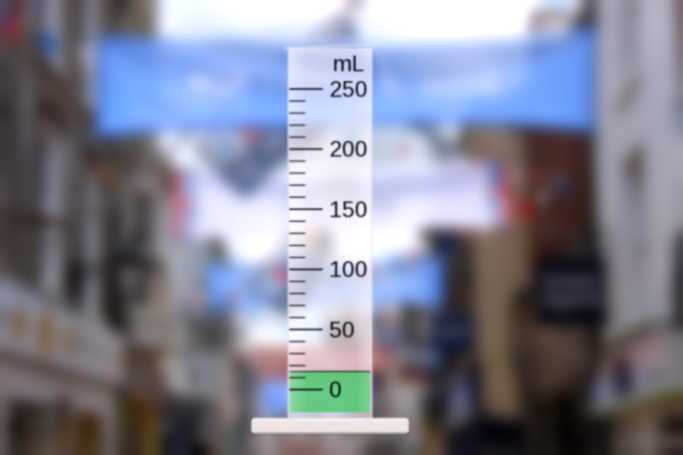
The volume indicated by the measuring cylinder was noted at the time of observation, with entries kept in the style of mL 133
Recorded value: mL 15
